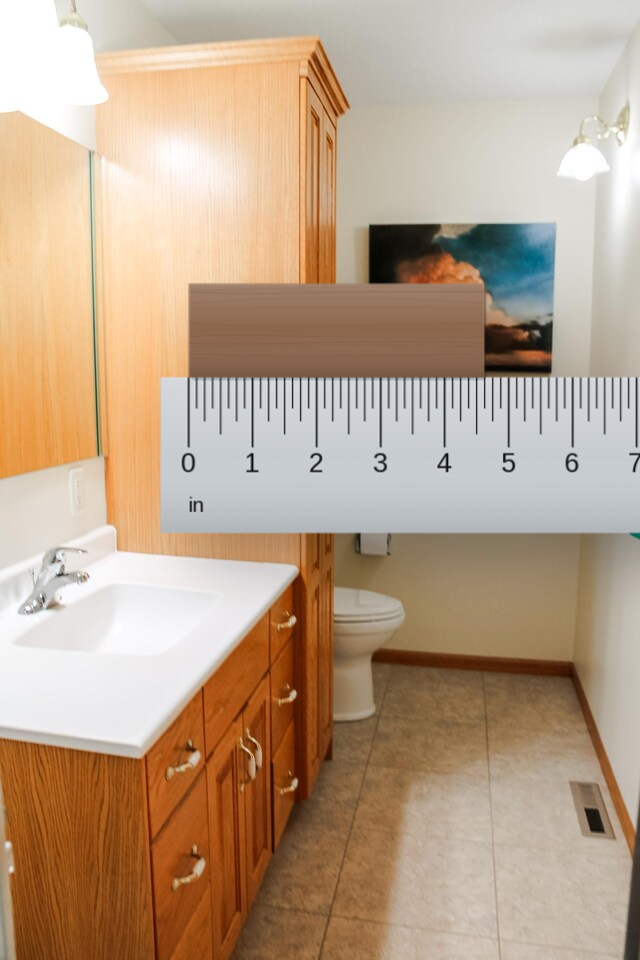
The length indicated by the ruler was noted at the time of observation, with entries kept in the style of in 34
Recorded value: in 4.625
